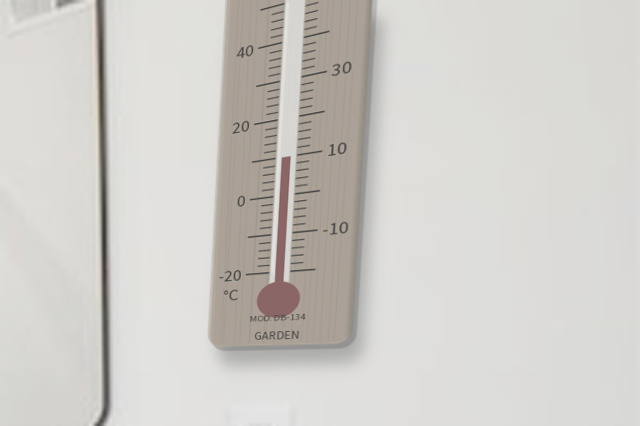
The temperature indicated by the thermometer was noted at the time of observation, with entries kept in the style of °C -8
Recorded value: °C 10
